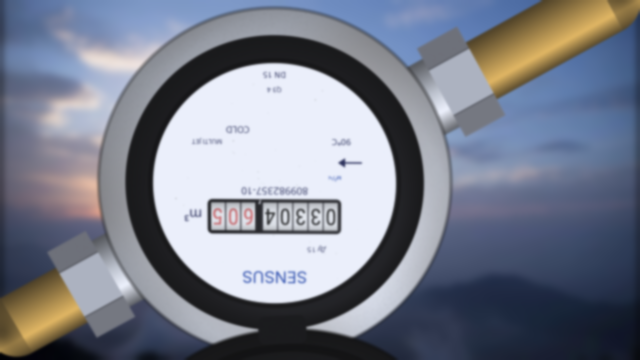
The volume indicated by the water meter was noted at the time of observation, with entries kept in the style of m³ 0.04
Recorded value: m³ 3304.605
